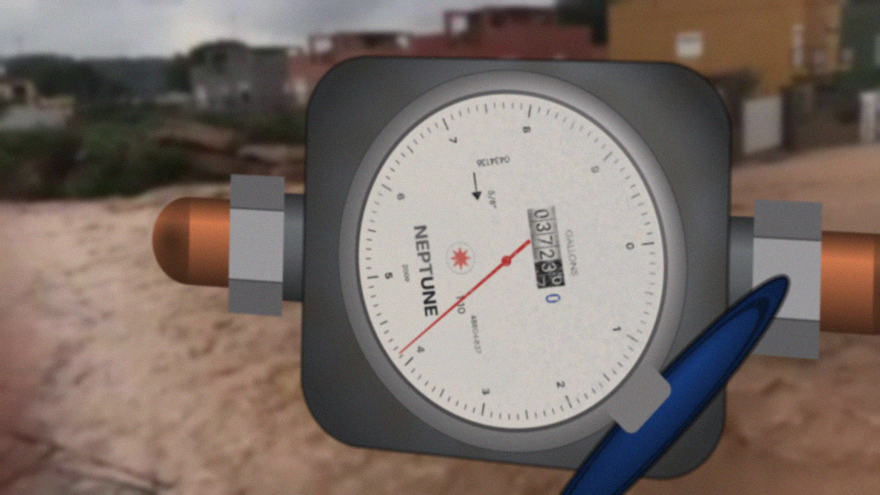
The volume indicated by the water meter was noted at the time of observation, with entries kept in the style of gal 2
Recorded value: gal 372364.1
